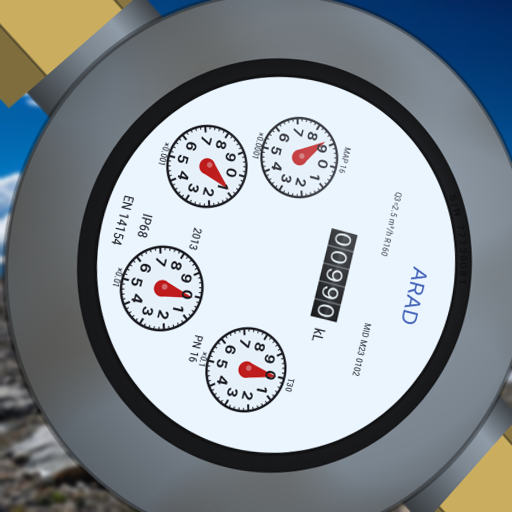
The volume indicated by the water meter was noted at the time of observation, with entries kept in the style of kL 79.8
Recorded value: kL 990.0008
